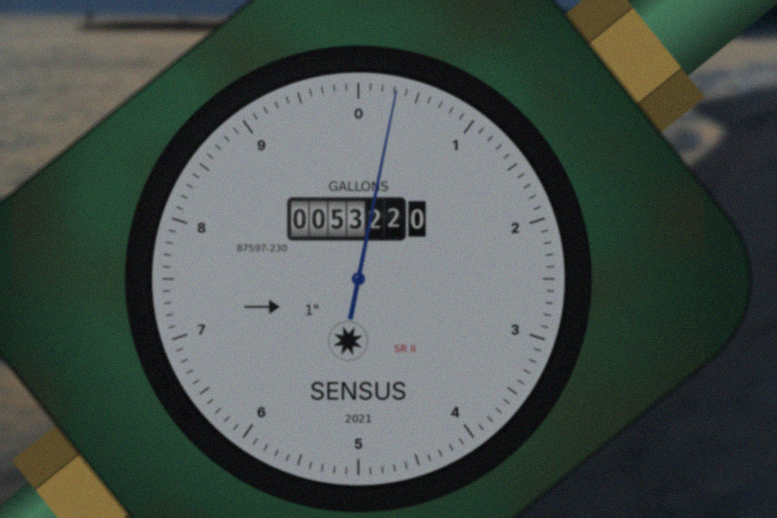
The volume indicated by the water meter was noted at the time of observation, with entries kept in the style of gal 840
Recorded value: gal 53220.3
